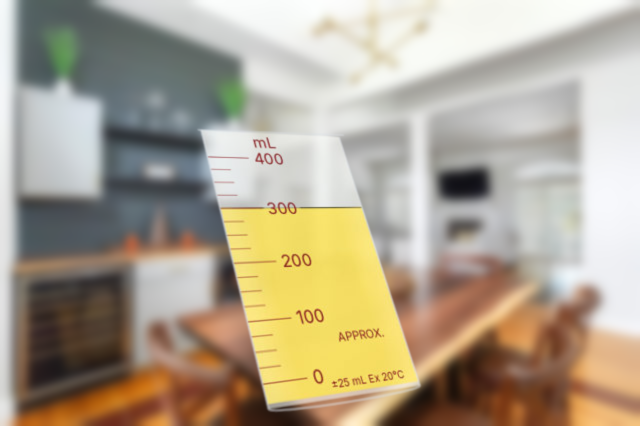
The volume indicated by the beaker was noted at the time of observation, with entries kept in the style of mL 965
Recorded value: mL 300
